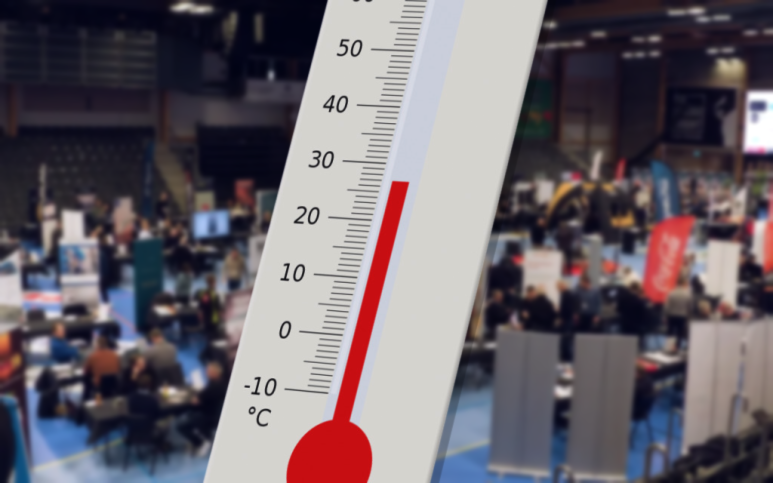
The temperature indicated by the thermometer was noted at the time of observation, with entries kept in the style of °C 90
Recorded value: °C 27
